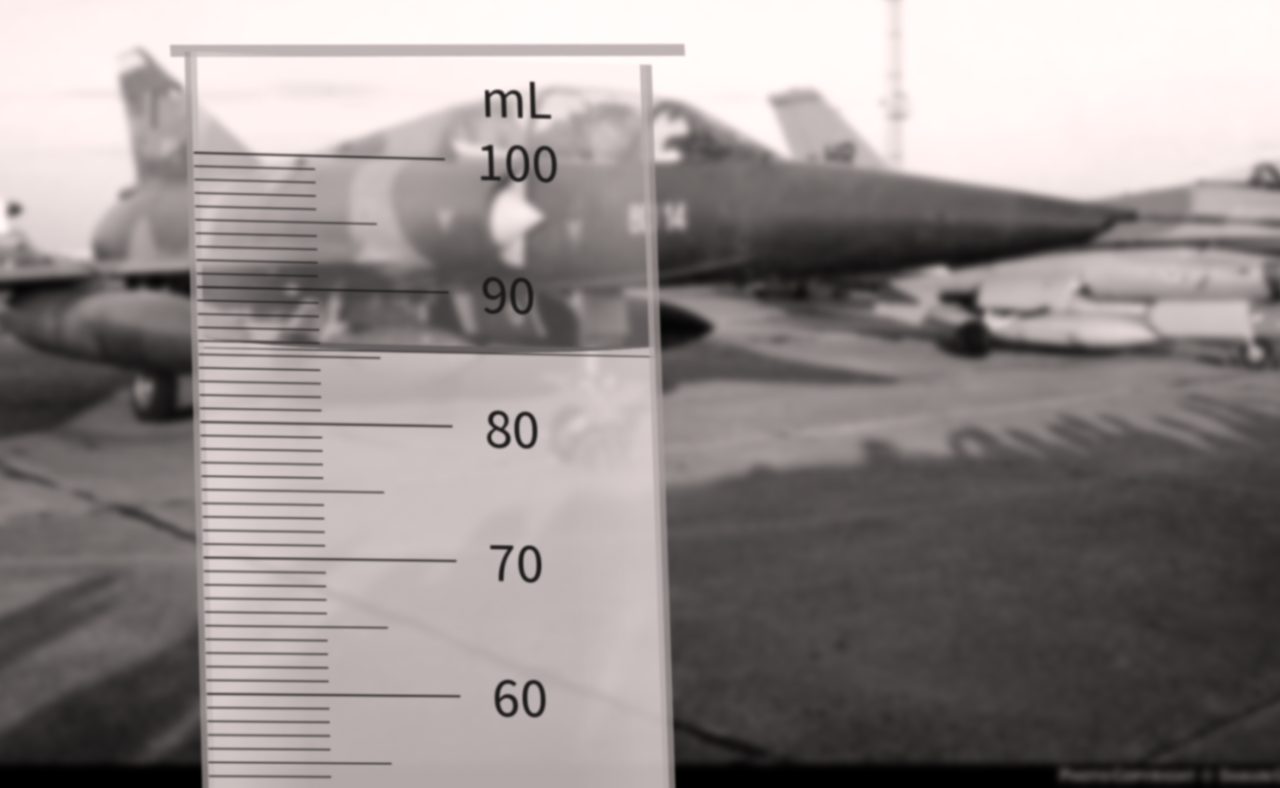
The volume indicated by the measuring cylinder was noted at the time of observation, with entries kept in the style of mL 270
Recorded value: mL 85.5
